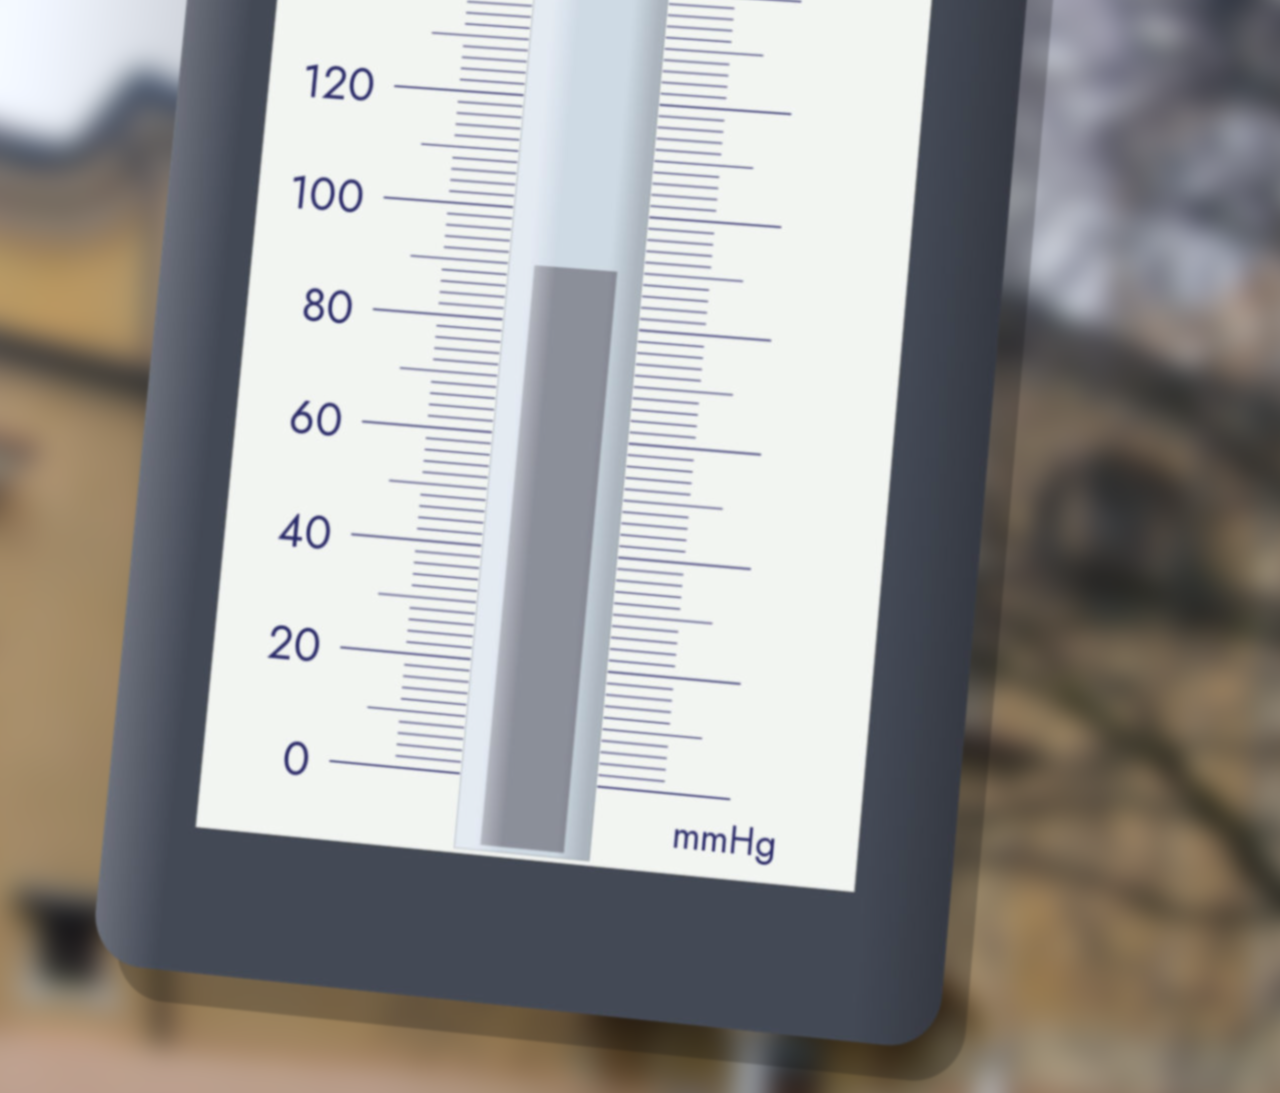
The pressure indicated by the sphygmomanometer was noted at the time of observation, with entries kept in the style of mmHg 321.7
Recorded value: mmHg 90
